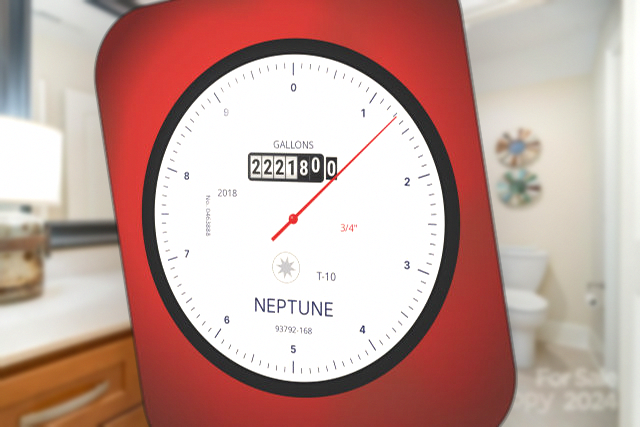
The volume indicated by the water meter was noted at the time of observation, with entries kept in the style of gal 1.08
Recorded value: gal 2221801.3
